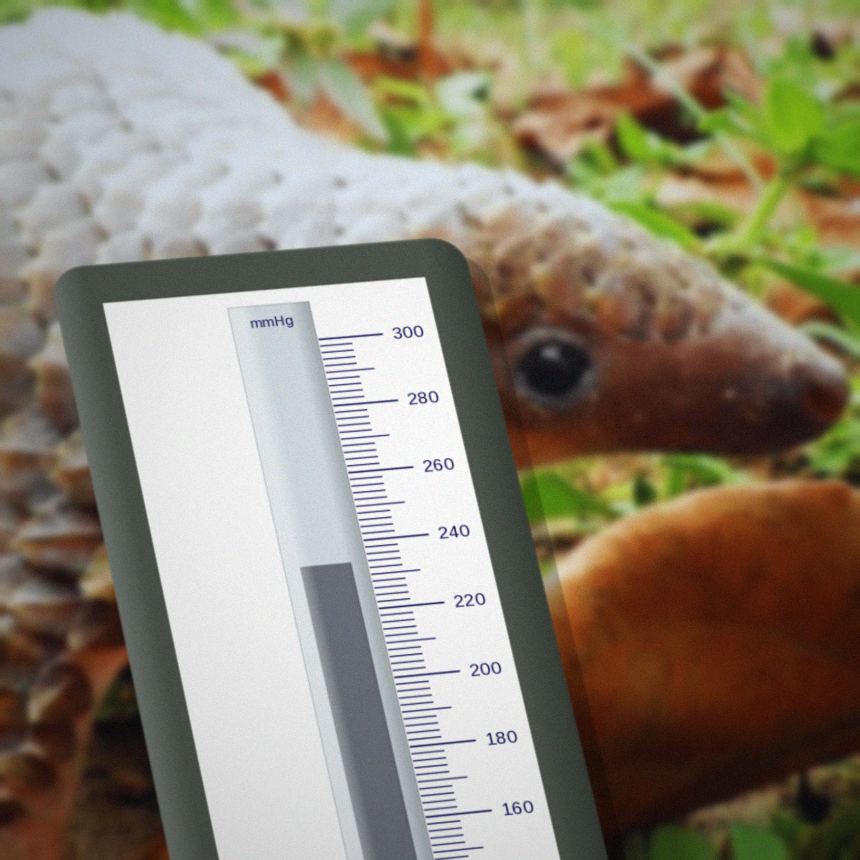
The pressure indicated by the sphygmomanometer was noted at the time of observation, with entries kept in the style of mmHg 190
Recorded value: mmHg 234
